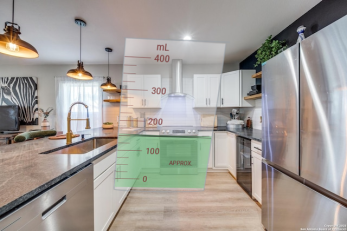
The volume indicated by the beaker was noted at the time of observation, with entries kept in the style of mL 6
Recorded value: mL 150
